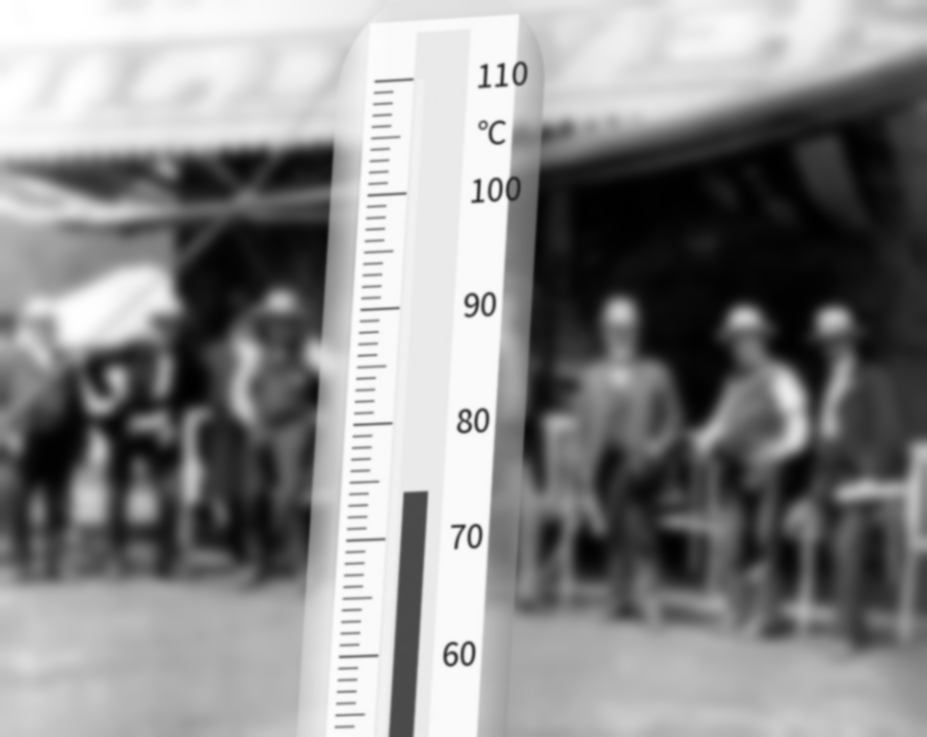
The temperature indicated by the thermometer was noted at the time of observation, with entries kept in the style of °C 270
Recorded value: °C 74
